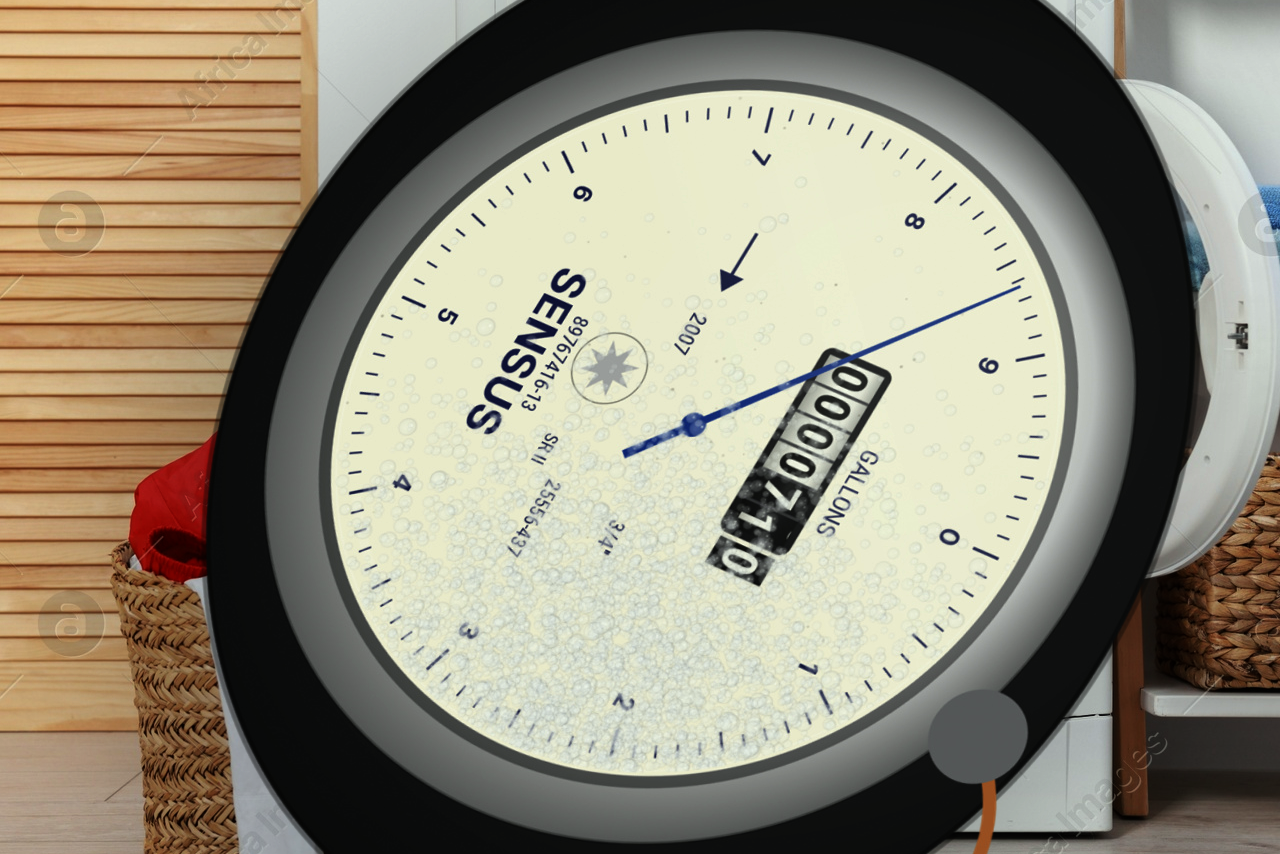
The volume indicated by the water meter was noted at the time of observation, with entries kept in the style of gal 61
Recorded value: gal 708.6
